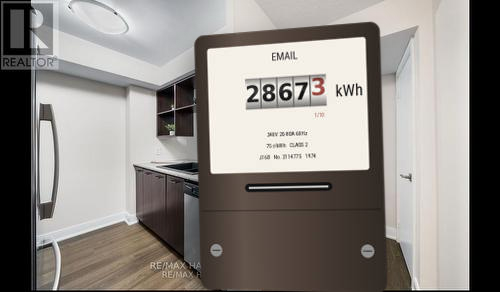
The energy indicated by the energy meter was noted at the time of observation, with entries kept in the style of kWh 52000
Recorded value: kWh 2867.3
